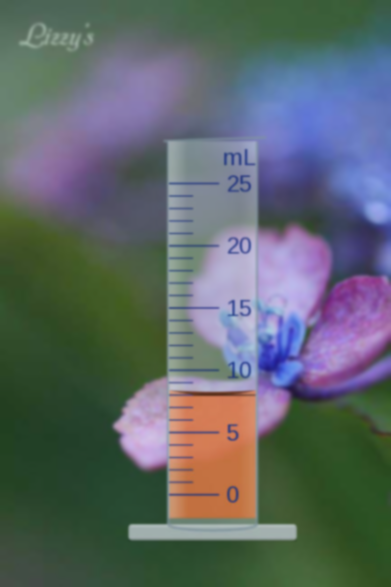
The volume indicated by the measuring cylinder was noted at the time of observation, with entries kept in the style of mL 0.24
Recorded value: mL 8
